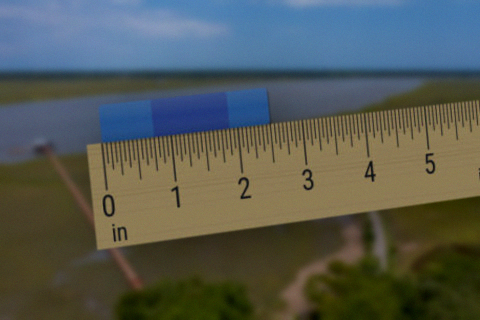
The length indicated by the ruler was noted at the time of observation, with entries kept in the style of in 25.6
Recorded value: in 2.5
